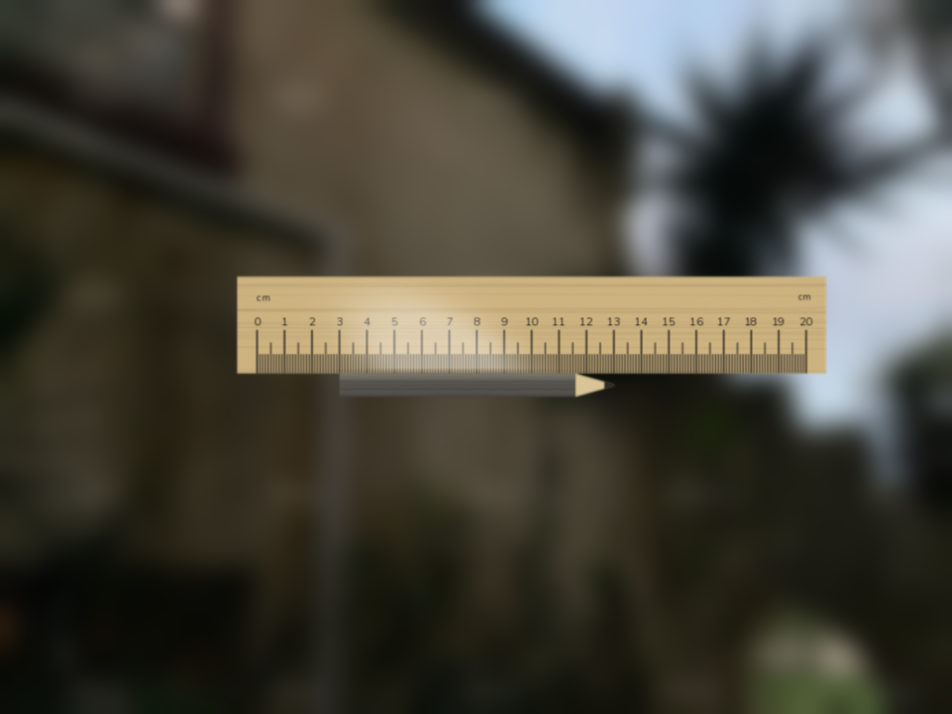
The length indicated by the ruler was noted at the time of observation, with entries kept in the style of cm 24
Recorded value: cm 10
